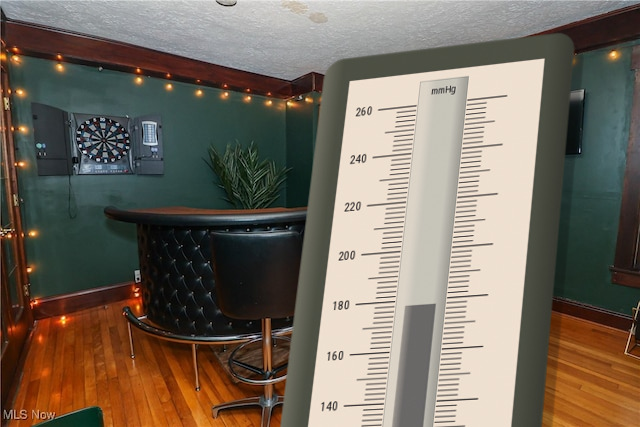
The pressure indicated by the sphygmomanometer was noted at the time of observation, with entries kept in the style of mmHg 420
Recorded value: mmHg 178
